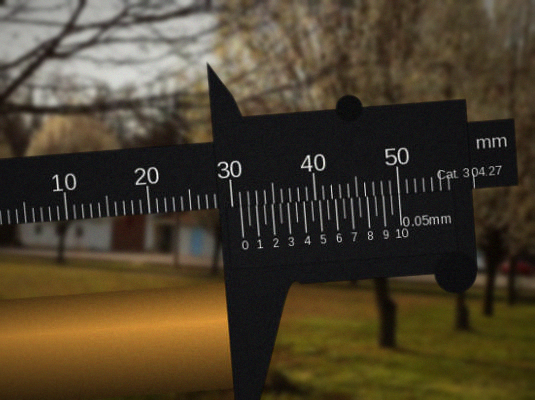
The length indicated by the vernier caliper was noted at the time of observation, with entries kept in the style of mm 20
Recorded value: mm 31.0
